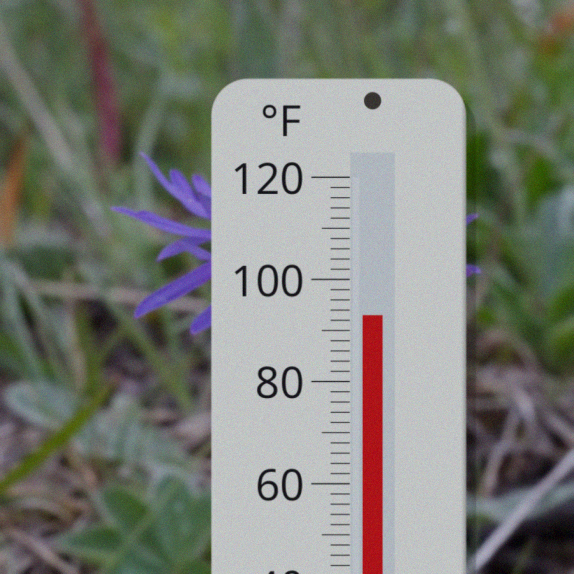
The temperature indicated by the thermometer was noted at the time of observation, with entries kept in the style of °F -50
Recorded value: °F 93
